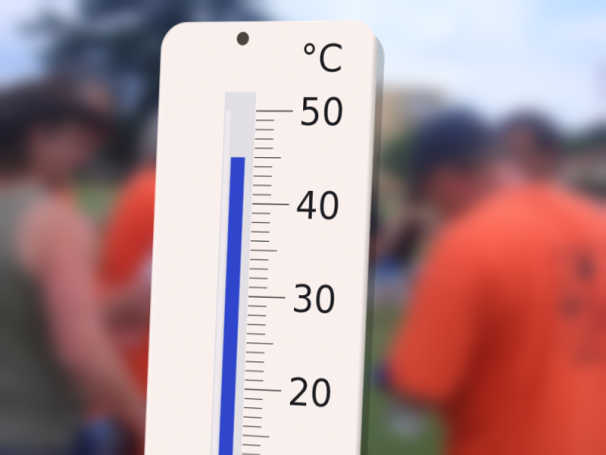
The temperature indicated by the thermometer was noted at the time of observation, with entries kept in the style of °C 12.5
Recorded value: °C 45
